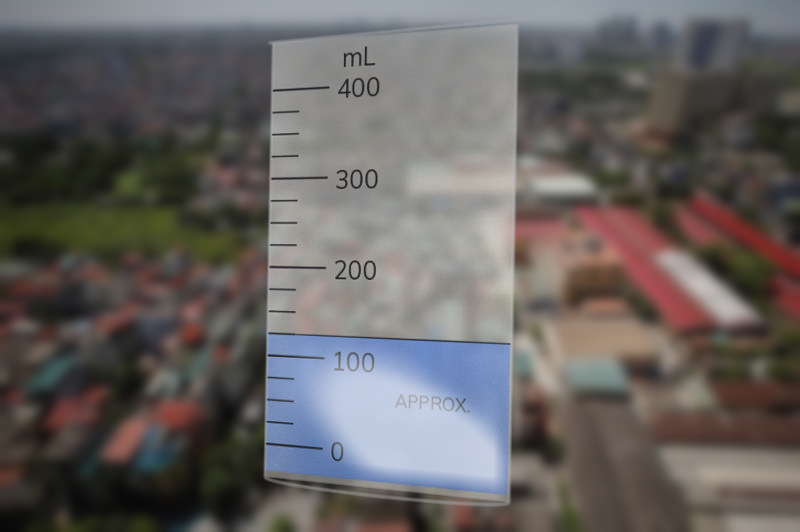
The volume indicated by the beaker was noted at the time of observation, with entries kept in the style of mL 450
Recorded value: mL 125
